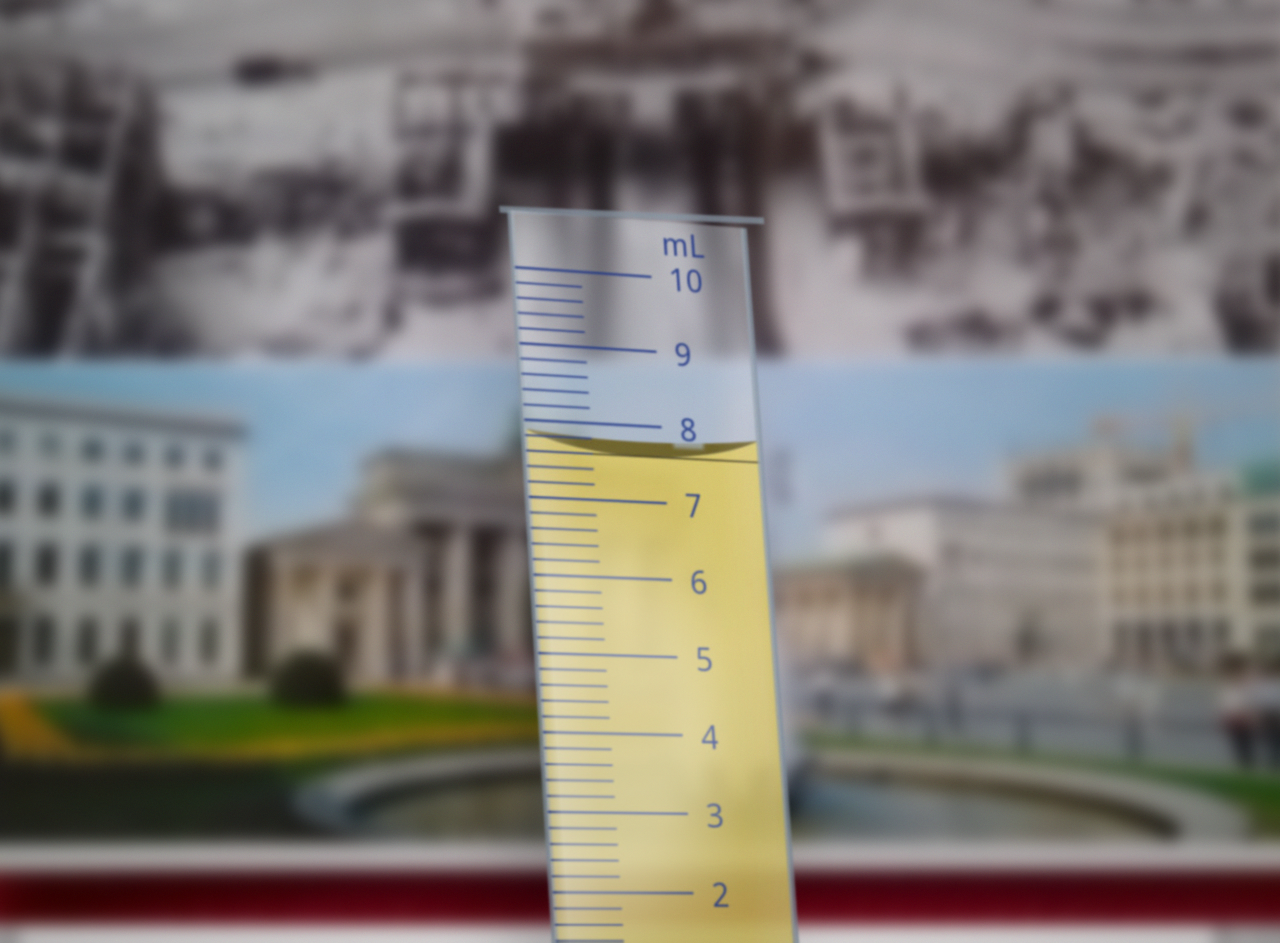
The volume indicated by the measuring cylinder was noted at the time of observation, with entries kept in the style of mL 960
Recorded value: mL 7.6
